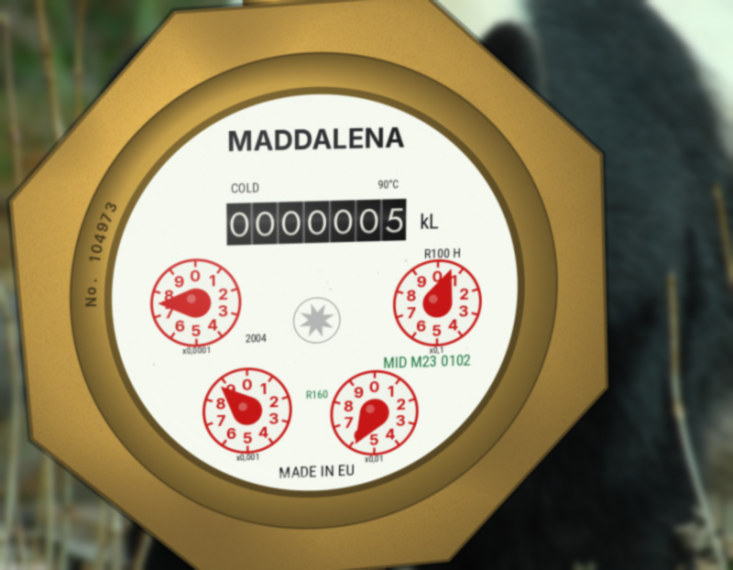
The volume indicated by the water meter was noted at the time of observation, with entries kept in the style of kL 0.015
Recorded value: kL 5.0587
